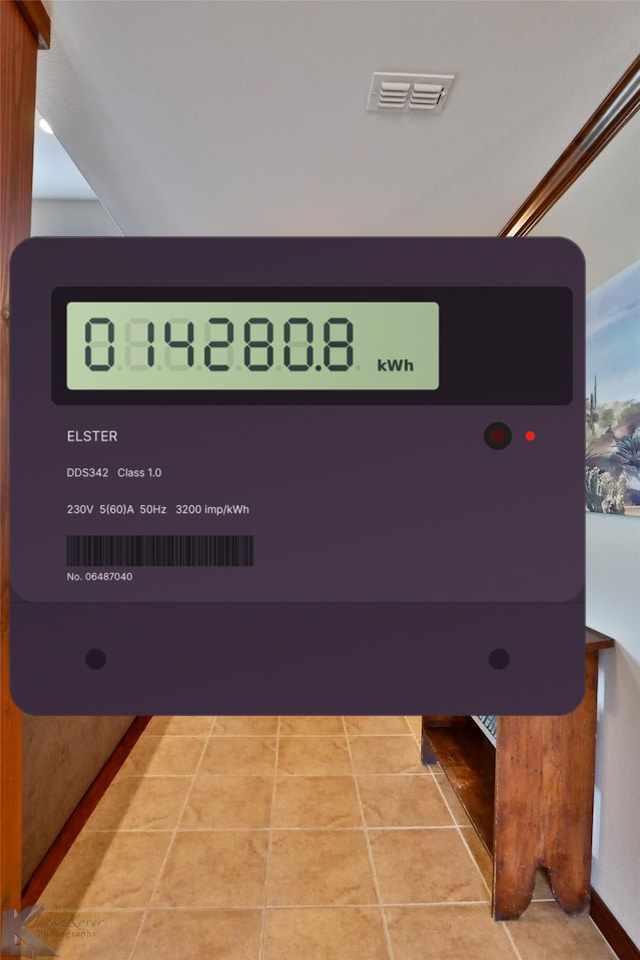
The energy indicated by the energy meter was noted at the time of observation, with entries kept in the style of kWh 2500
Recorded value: kWh 14280.8
